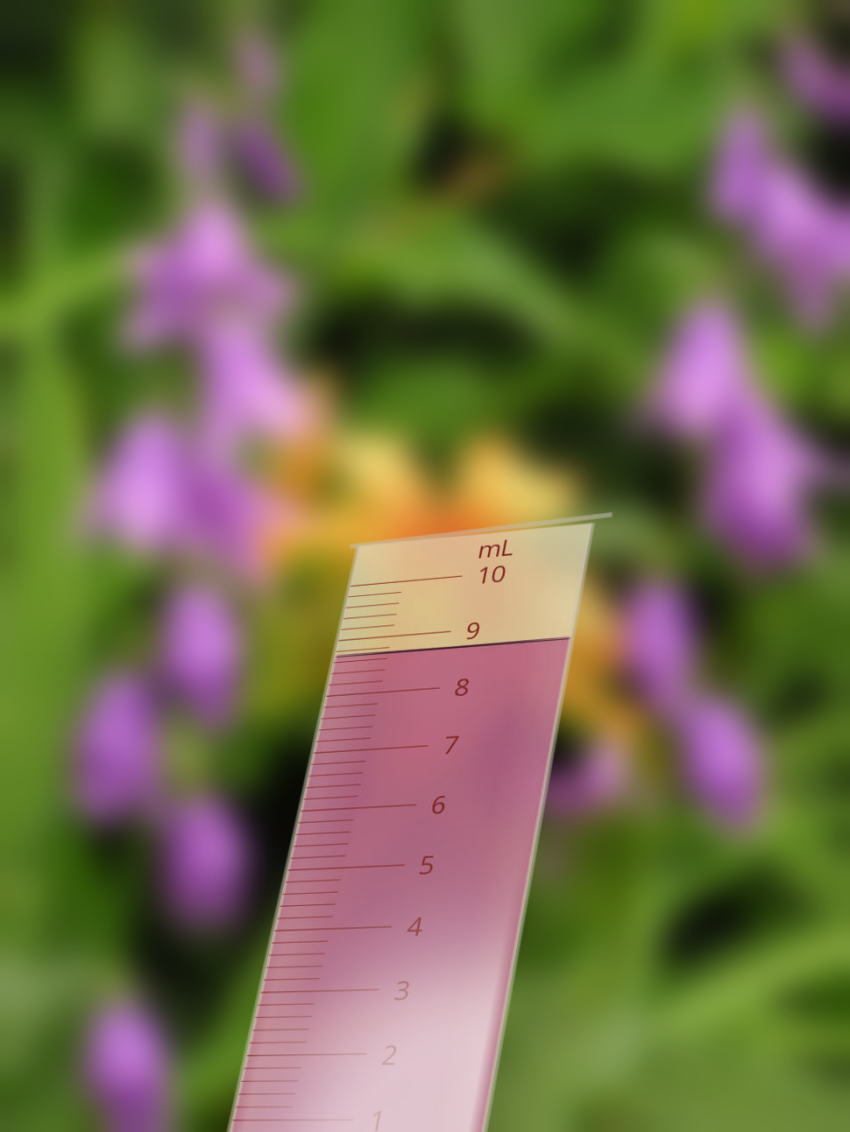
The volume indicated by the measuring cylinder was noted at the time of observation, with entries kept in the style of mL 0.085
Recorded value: mL 8.7
